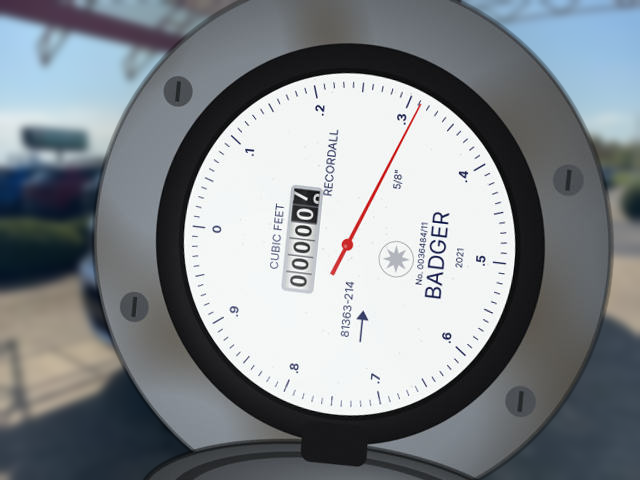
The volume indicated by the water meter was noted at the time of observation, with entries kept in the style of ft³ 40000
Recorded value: ft³ 7.31
